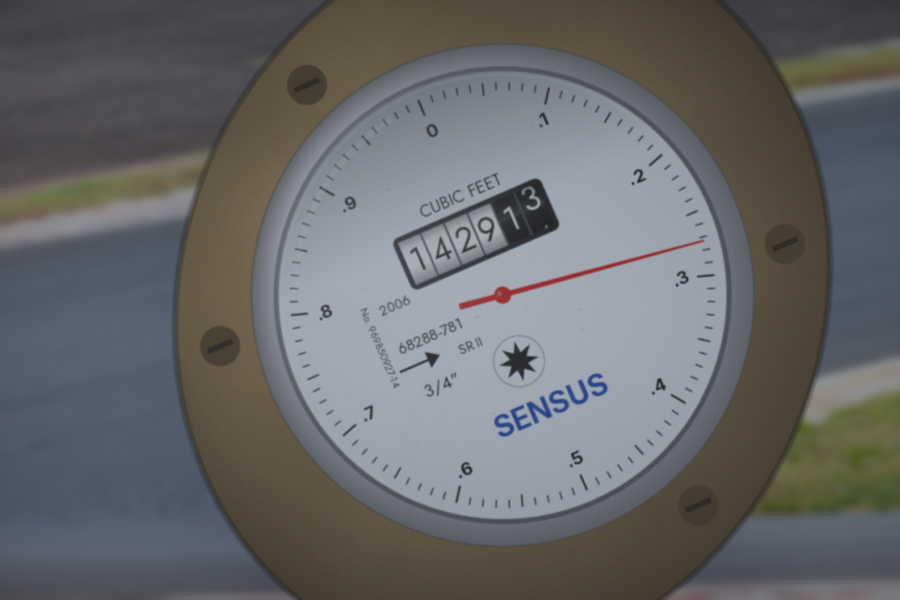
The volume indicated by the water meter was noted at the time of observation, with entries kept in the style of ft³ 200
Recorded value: ft³ 142913.27
